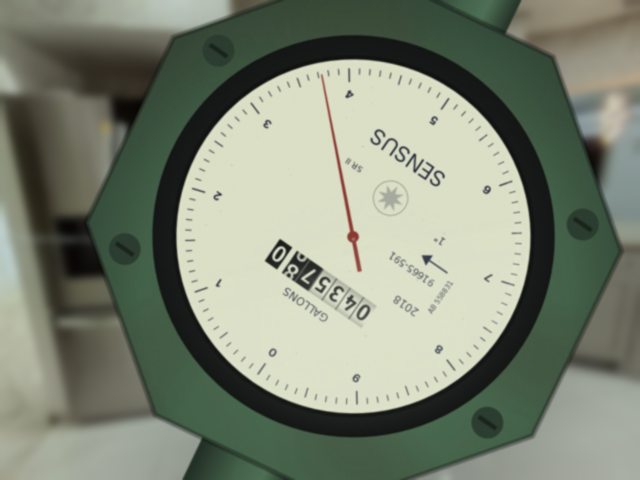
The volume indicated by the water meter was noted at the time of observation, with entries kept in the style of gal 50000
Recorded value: gal 435783.7
